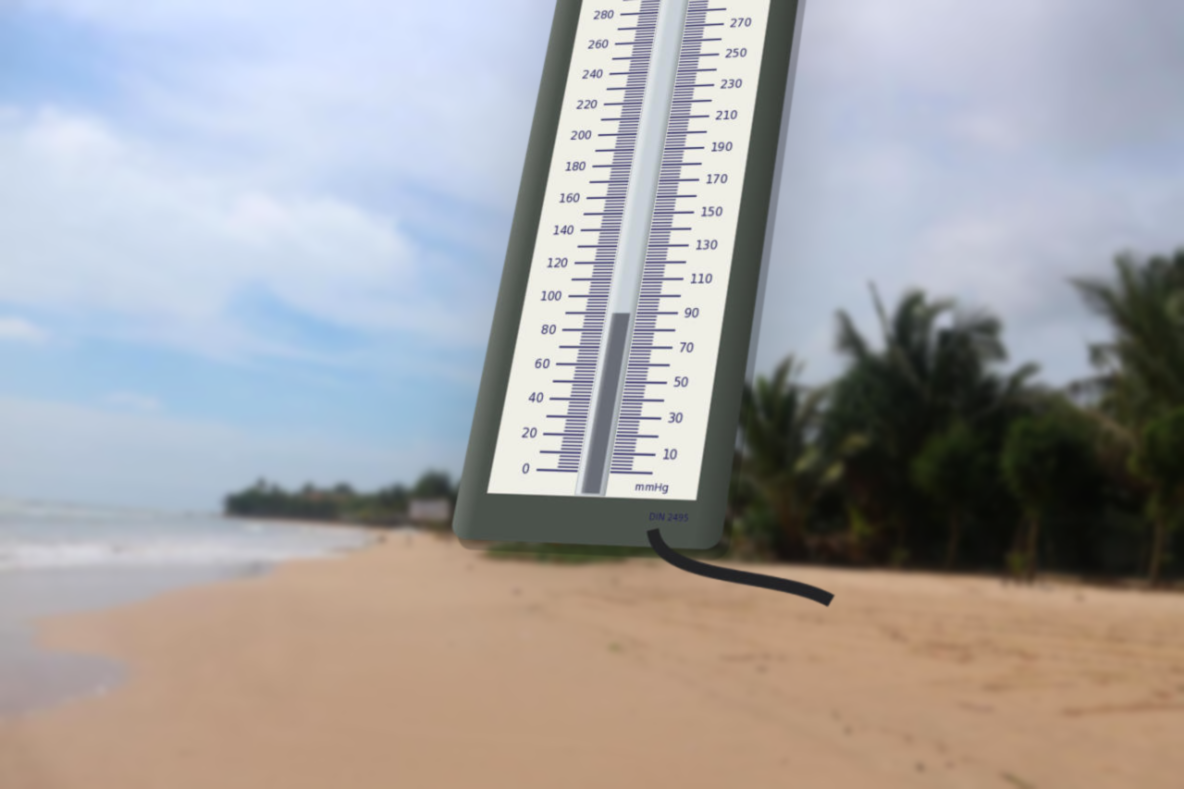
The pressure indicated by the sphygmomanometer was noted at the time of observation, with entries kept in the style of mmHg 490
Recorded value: mmHg 90
